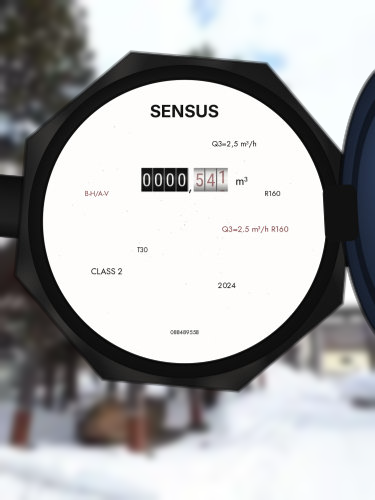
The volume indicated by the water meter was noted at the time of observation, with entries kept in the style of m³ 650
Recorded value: m³ 0.541
